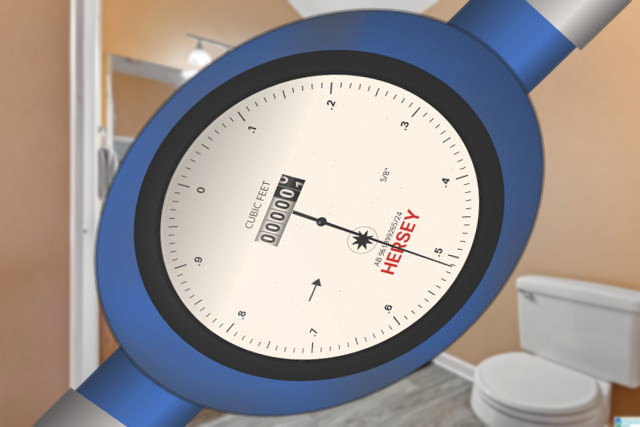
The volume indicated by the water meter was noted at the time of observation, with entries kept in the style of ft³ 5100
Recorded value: ft³ 0.51
